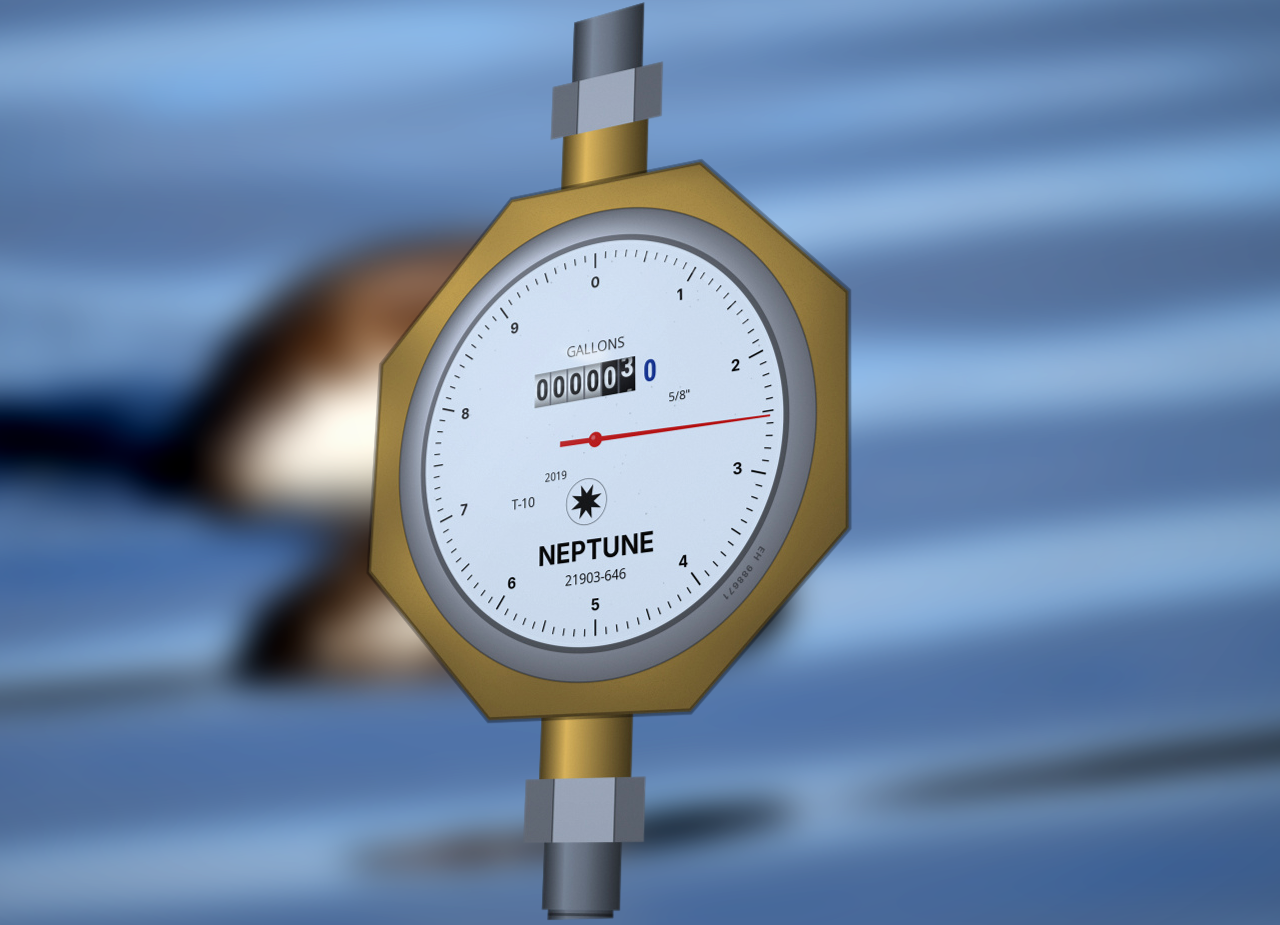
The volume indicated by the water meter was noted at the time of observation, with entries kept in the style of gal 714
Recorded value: gal 32.5
